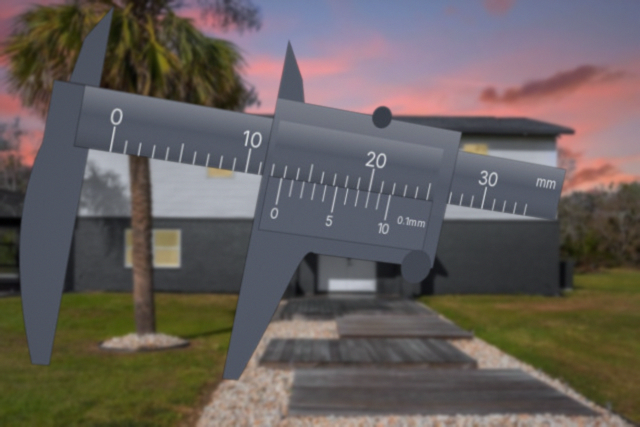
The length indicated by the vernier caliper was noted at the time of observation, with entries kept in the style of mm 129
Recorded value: mm 12.8
